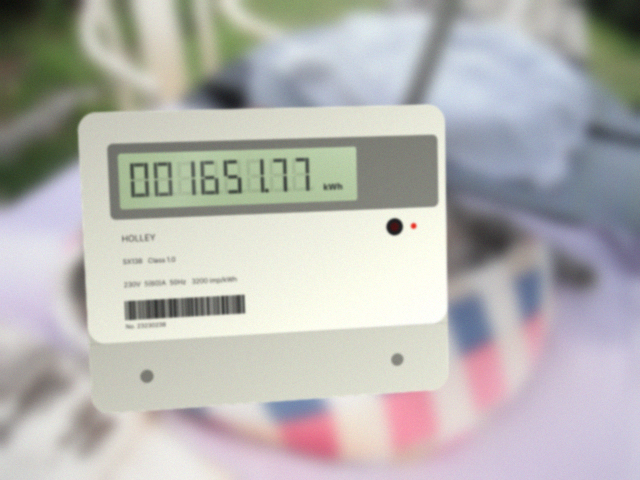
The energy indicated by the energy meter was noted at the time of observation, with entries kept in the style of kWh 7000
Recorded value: kWh 1651.77
